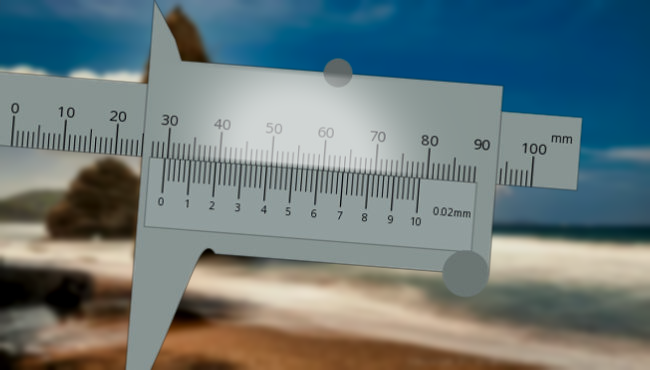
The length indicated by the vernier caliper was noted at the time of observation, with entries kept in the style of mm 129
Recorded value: mm 29.5
